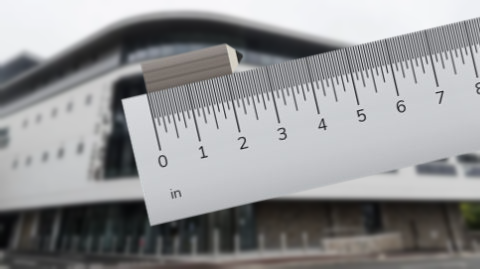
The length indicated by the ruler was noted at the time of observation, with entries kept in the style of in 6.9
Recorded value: in 2.5
